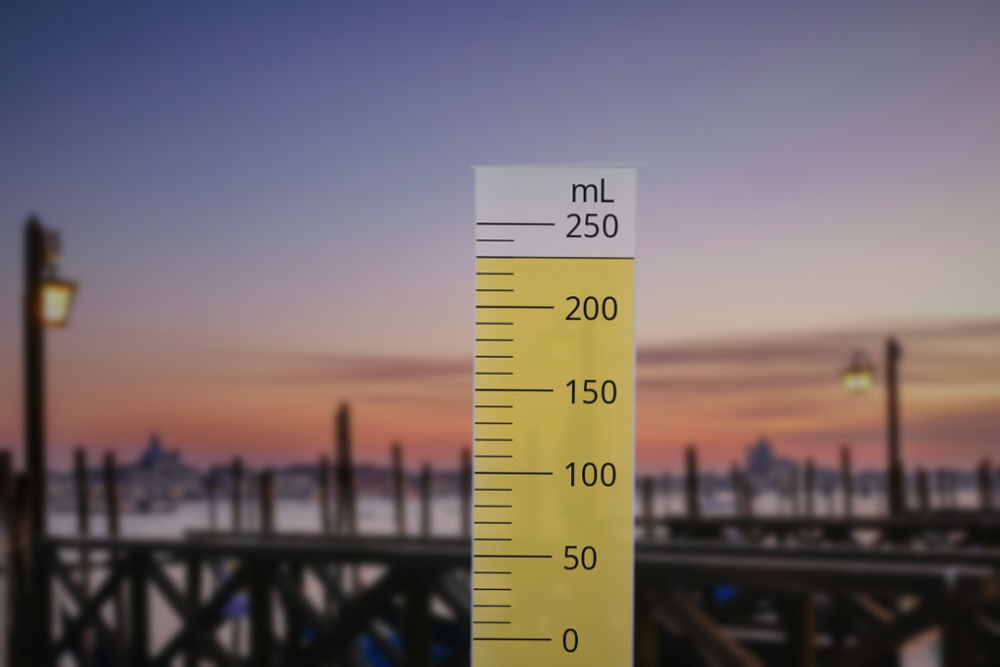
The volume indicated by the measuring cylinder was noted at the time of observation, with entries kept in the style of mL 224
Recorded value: mL 230
